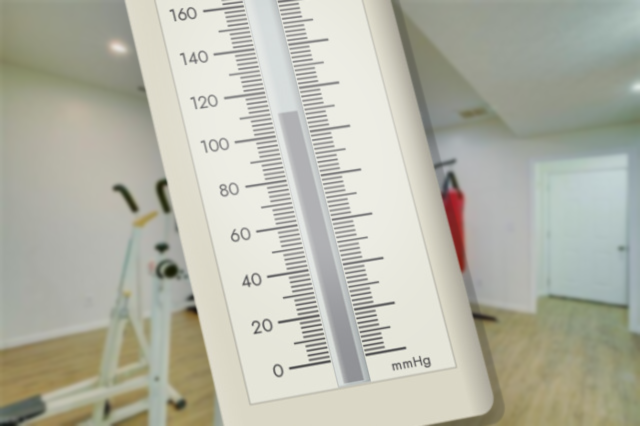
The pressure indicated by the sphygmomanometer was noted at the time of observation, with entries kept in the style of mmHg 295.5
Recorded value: mmHg 110
